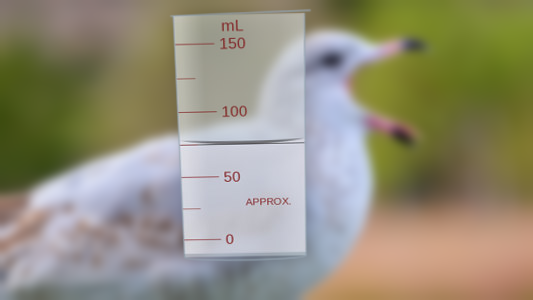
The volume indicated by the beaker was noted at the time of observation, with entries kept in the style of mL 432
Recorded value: mL 75
